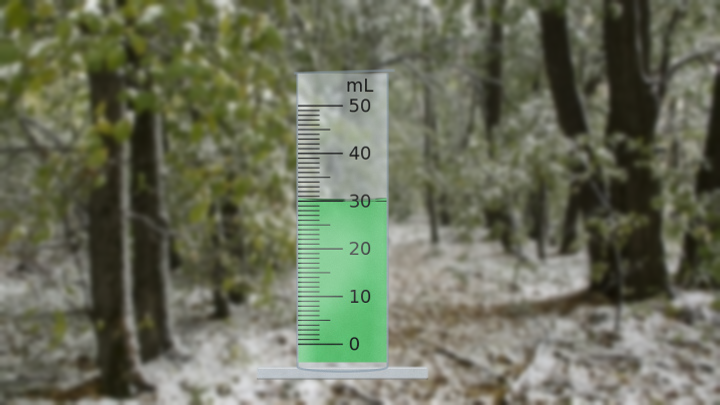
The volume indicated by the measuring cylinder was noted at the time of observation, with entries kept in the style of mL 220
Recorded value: mL 30
